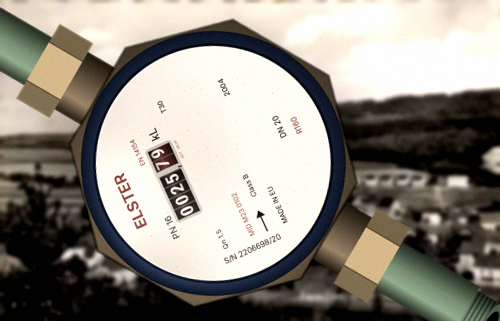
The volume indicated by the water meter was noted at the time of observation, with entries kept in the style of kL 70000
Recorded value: kL 25.79
